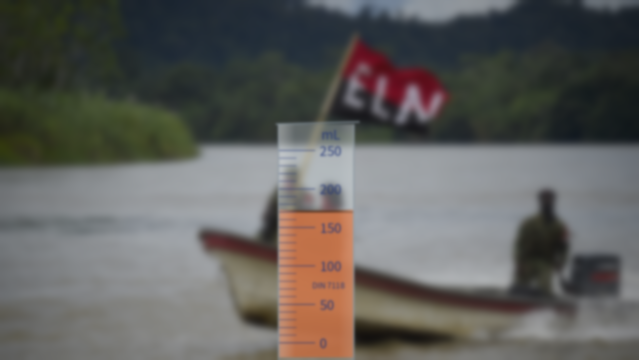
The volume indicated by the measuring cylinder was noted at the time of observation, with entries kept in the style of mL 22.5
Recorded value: mL 170
